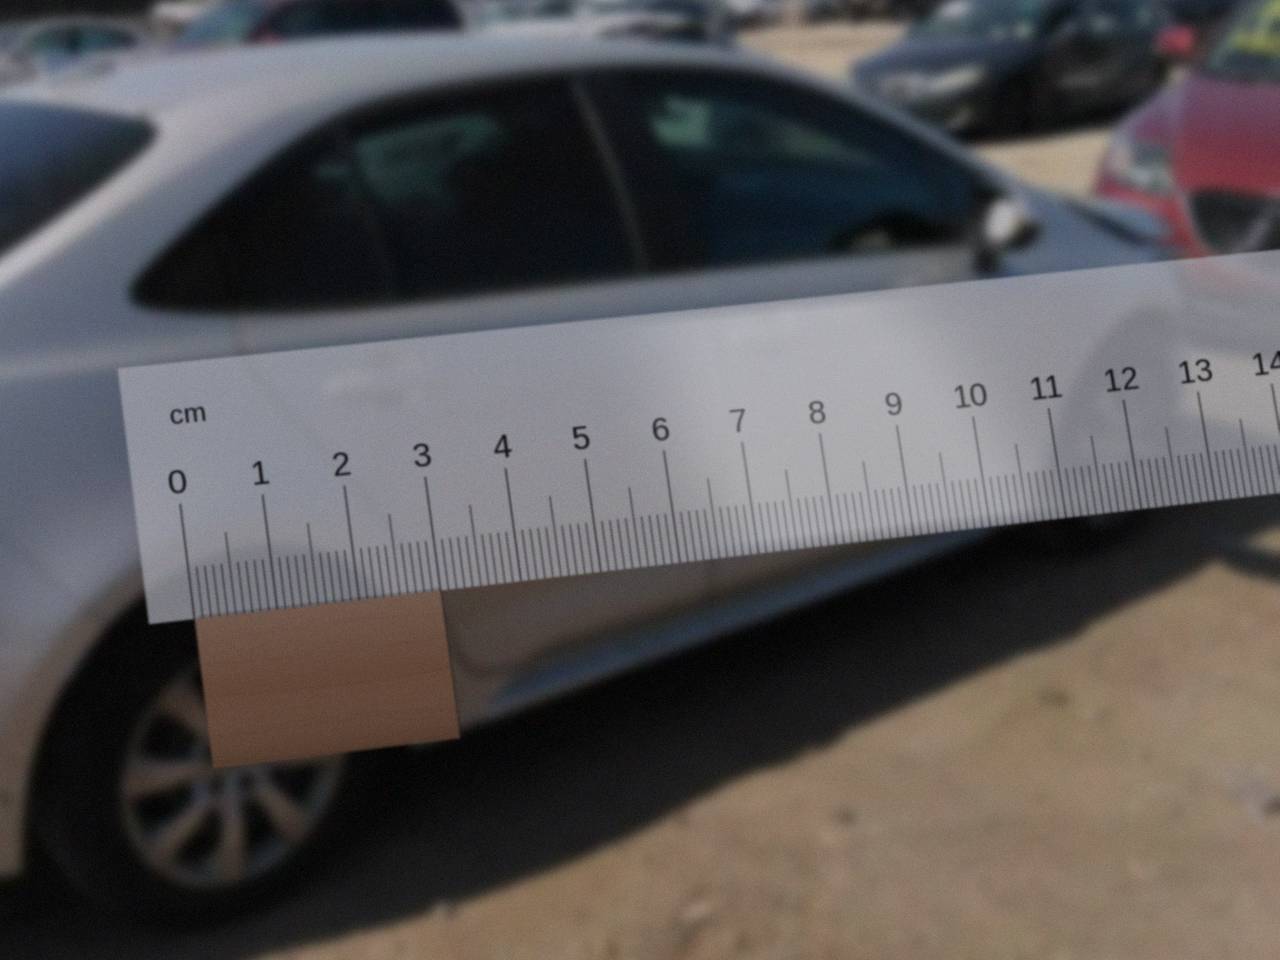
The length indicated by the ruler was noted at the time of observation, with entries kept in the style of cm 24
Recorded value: cm 3
